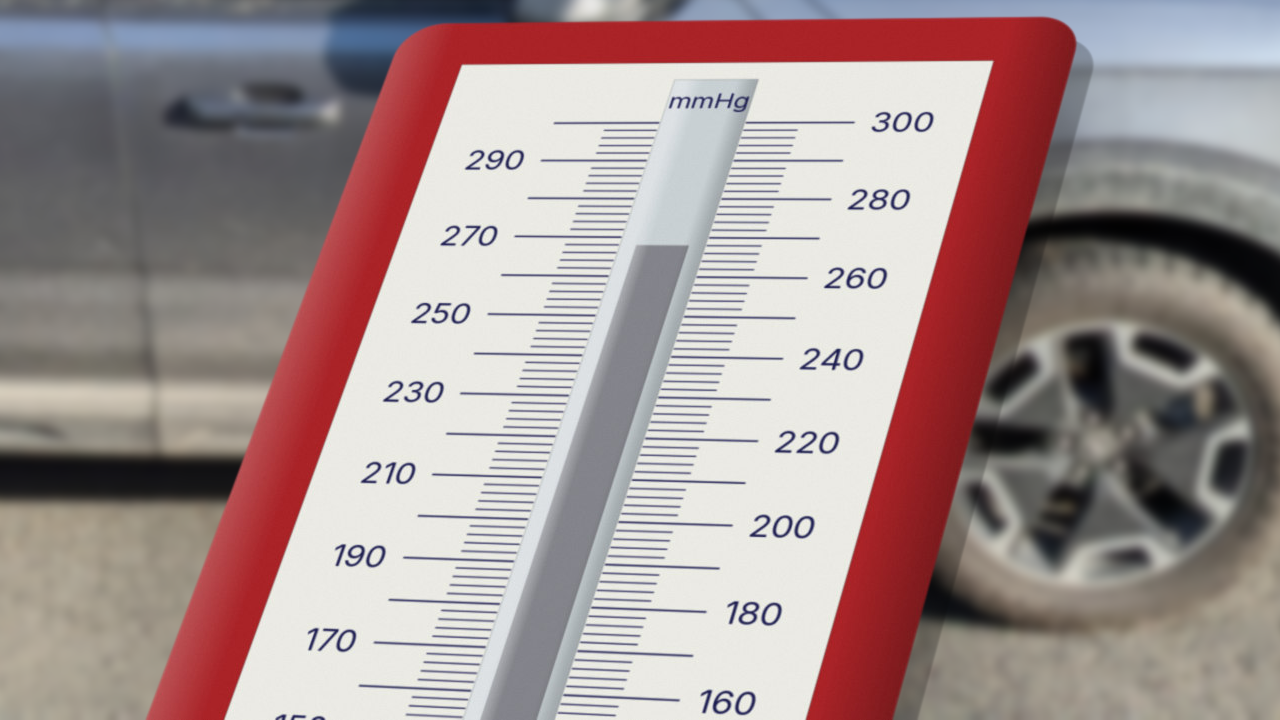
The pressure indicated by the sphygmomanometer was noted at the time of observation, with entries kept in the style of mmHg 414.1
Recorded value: mmHg 268
